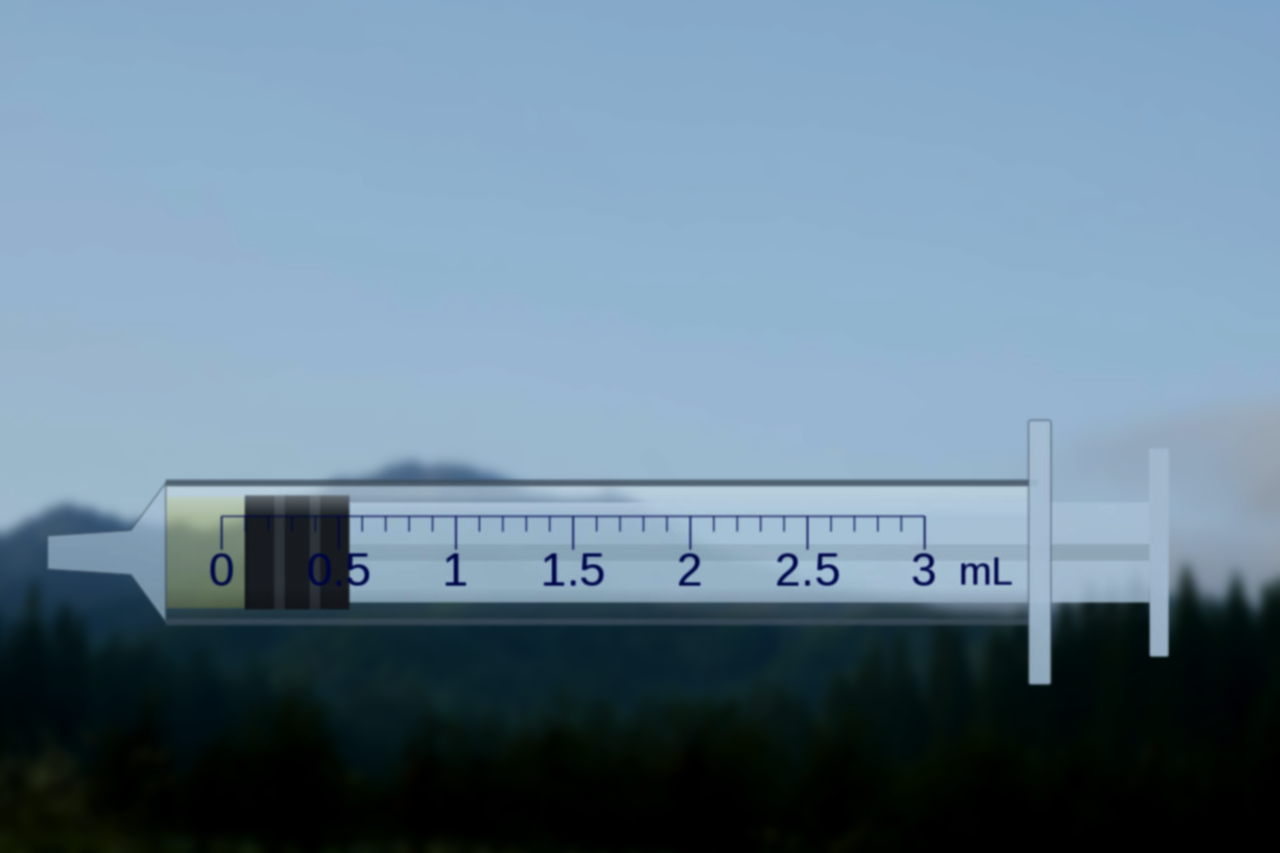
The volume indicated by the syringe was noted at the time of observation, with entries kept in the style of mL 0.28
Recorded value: mL 0.1
